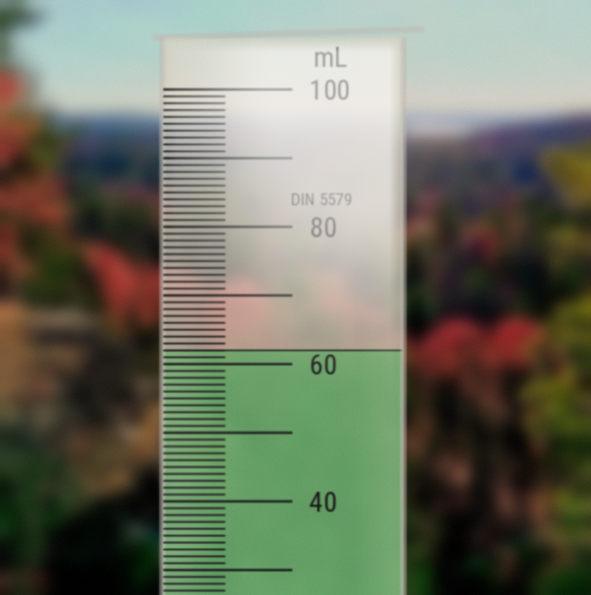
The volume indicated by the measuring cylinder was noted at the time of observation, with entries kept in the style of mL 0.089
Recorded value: mL 62
